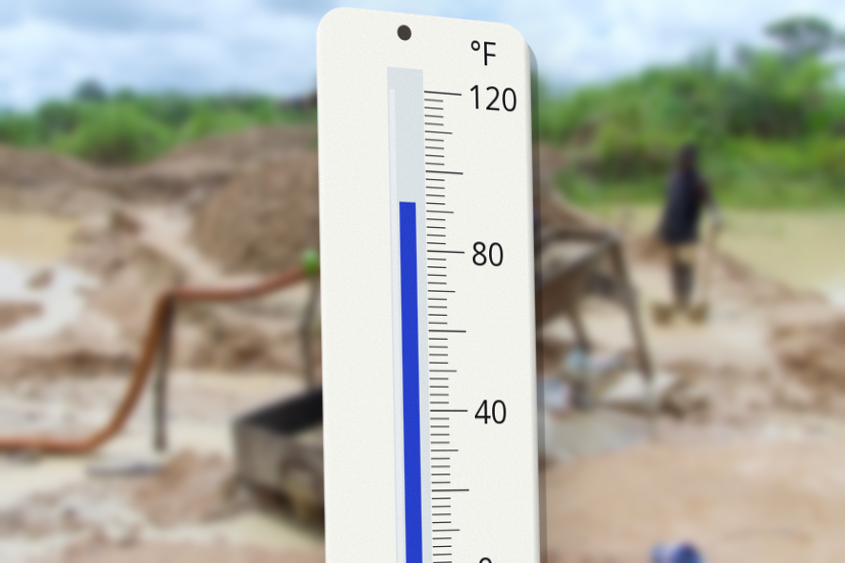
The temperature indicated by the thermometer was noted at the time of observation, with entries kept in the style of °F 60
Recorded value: °F 92
